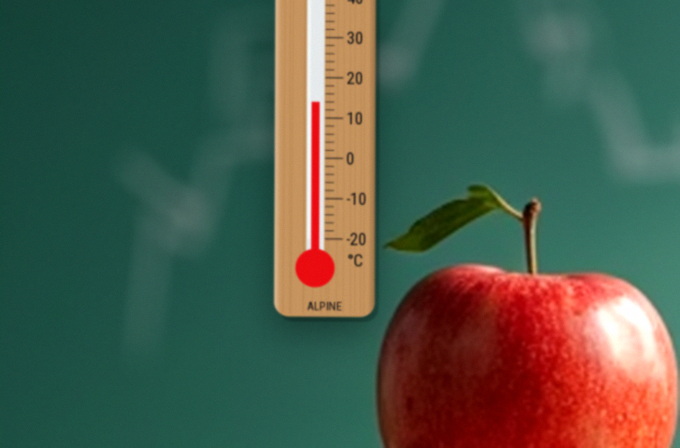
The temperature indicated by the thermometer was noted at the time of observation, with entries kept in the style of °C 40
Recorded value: °C 14
